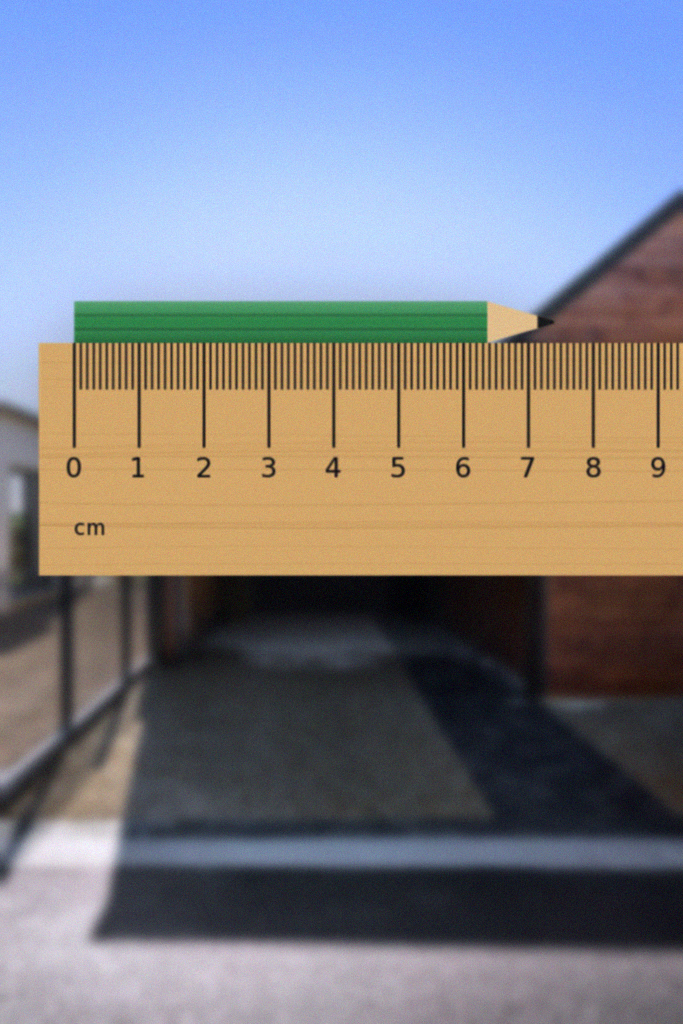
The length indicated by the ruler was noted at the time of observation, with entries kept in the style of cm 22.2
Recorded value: cm 7.4
